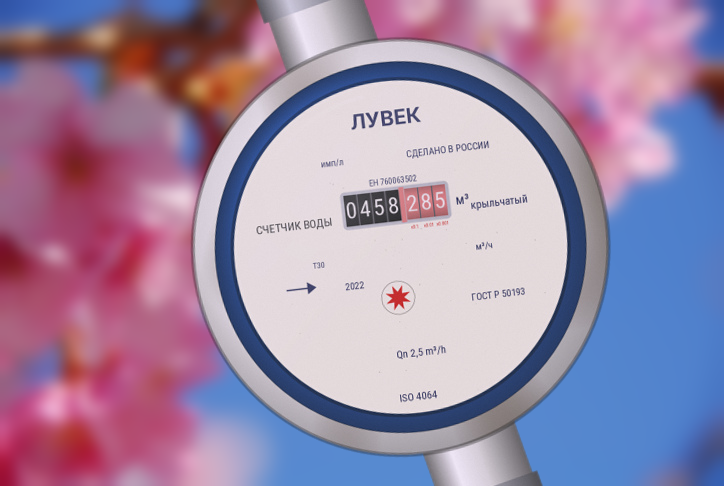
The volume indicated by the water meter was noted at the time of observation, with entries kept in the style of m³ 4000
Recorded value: m³ 458.285
